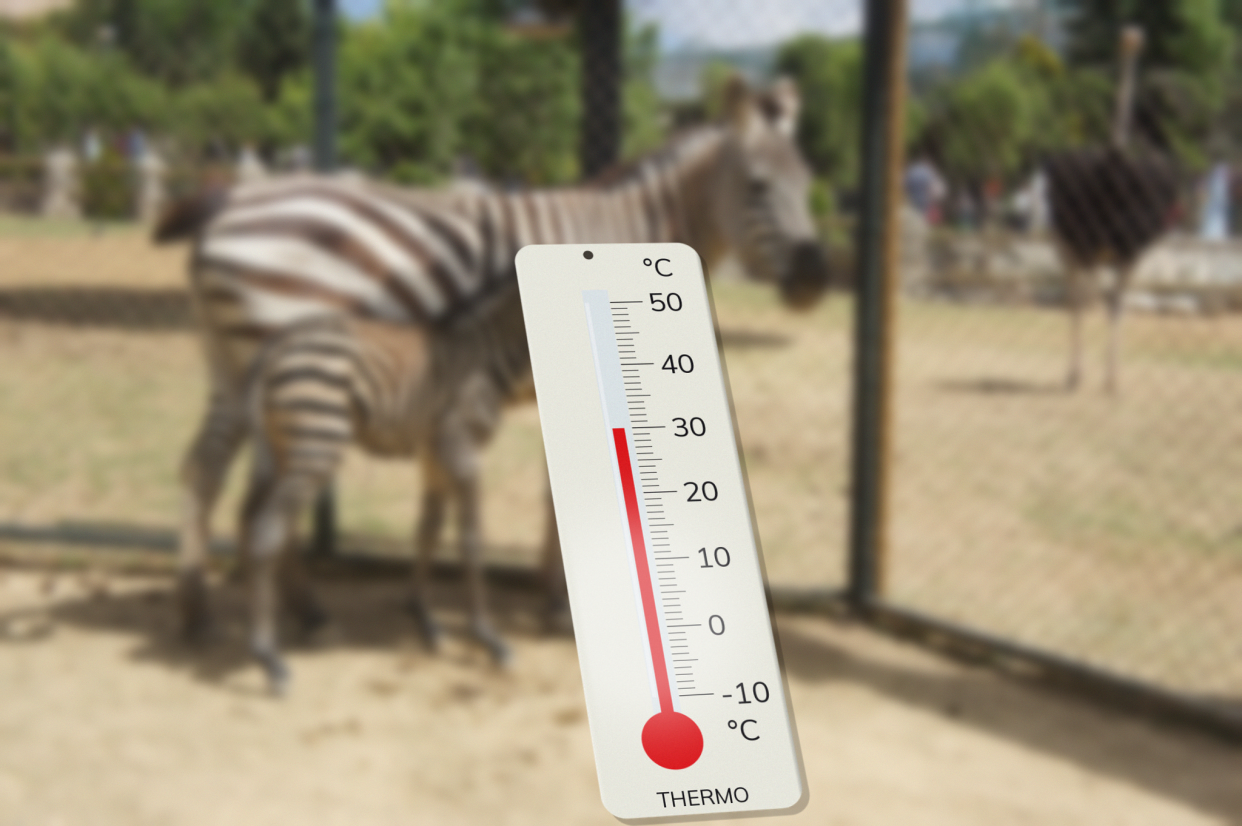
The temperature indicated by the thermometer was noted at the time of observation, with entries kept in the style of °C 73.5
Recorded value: °C 30
